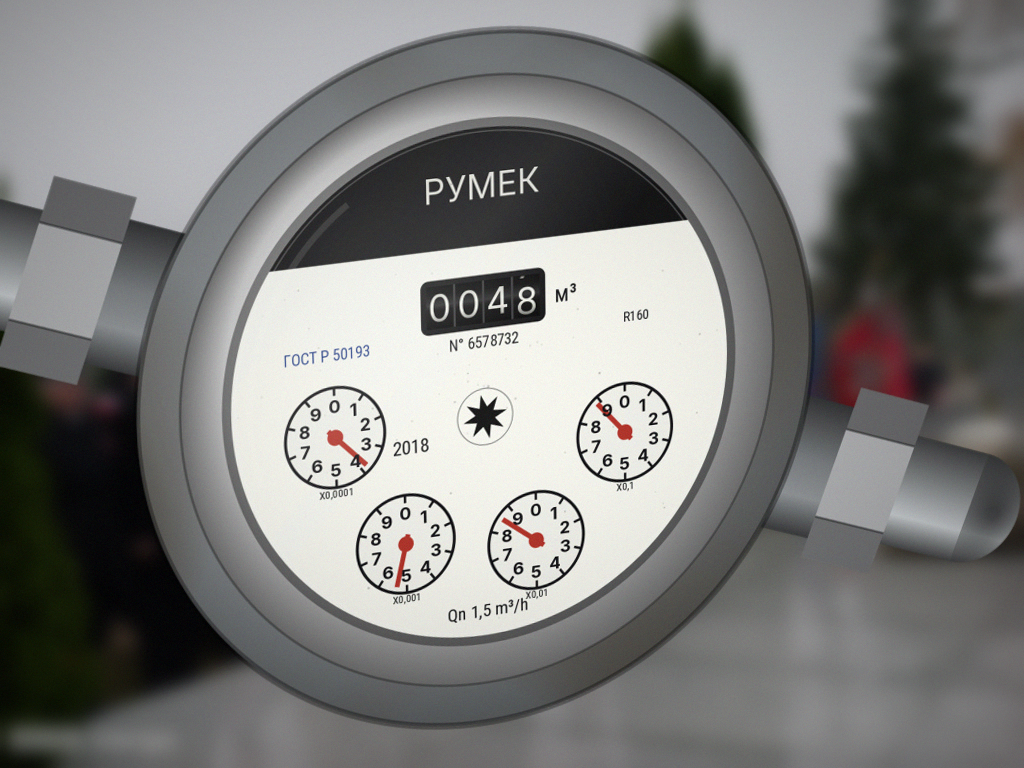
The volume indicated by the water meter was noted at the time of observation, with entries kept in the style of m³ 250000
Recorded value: m³ 47.8853
